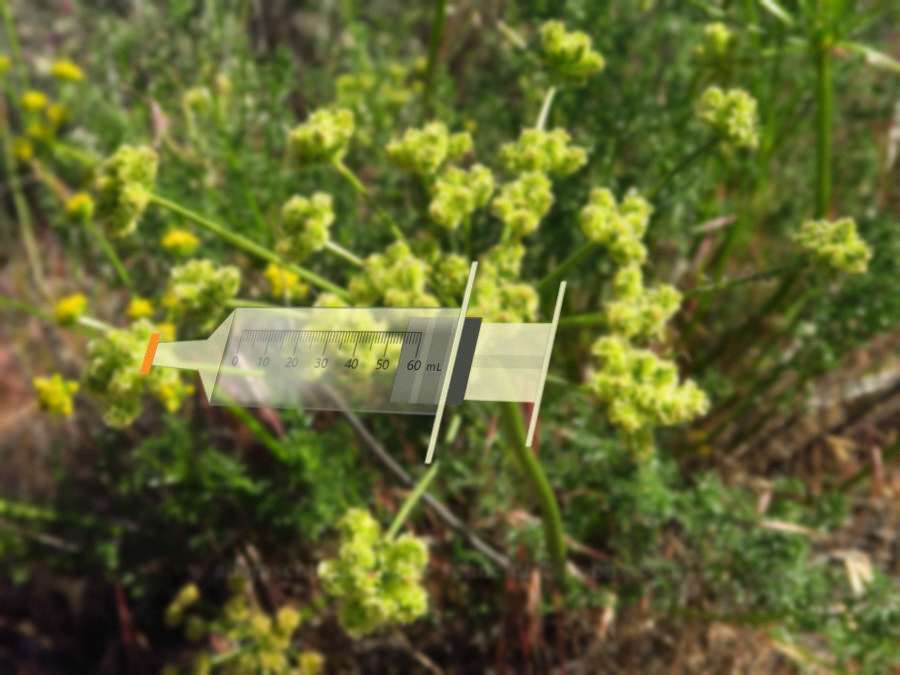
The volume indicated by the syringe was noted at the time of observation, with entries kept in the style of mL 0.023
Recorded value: mL 55
